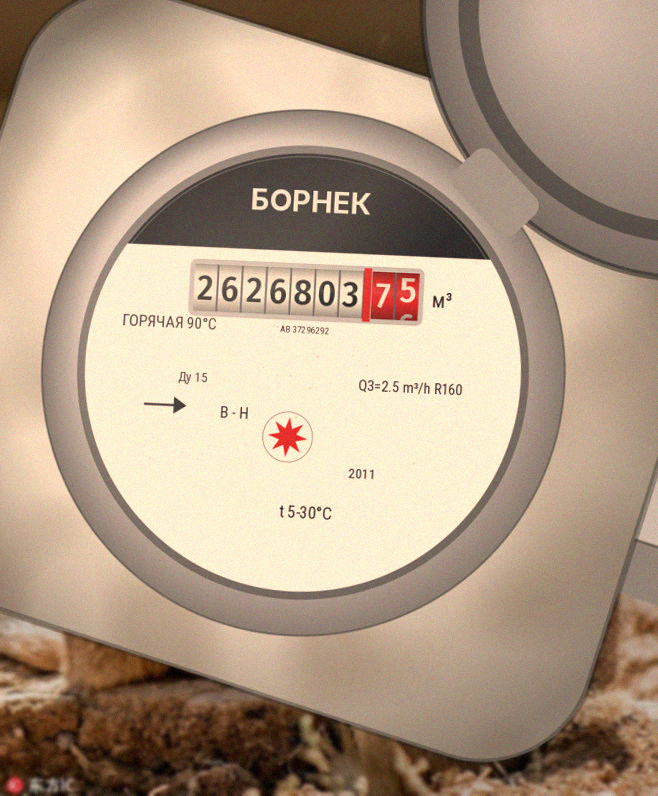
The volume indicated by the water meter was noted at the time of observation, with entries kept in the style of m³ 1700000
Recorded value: m³ 2626803.75
